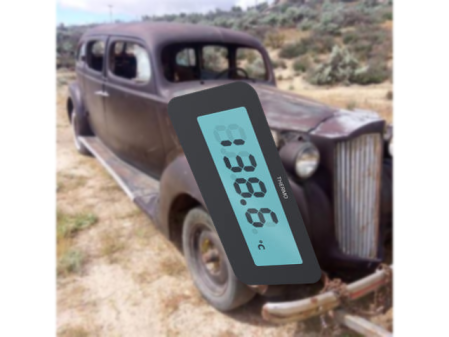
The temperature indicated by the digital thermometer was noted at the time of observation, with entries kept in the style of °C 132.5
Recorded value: °C 138.6
